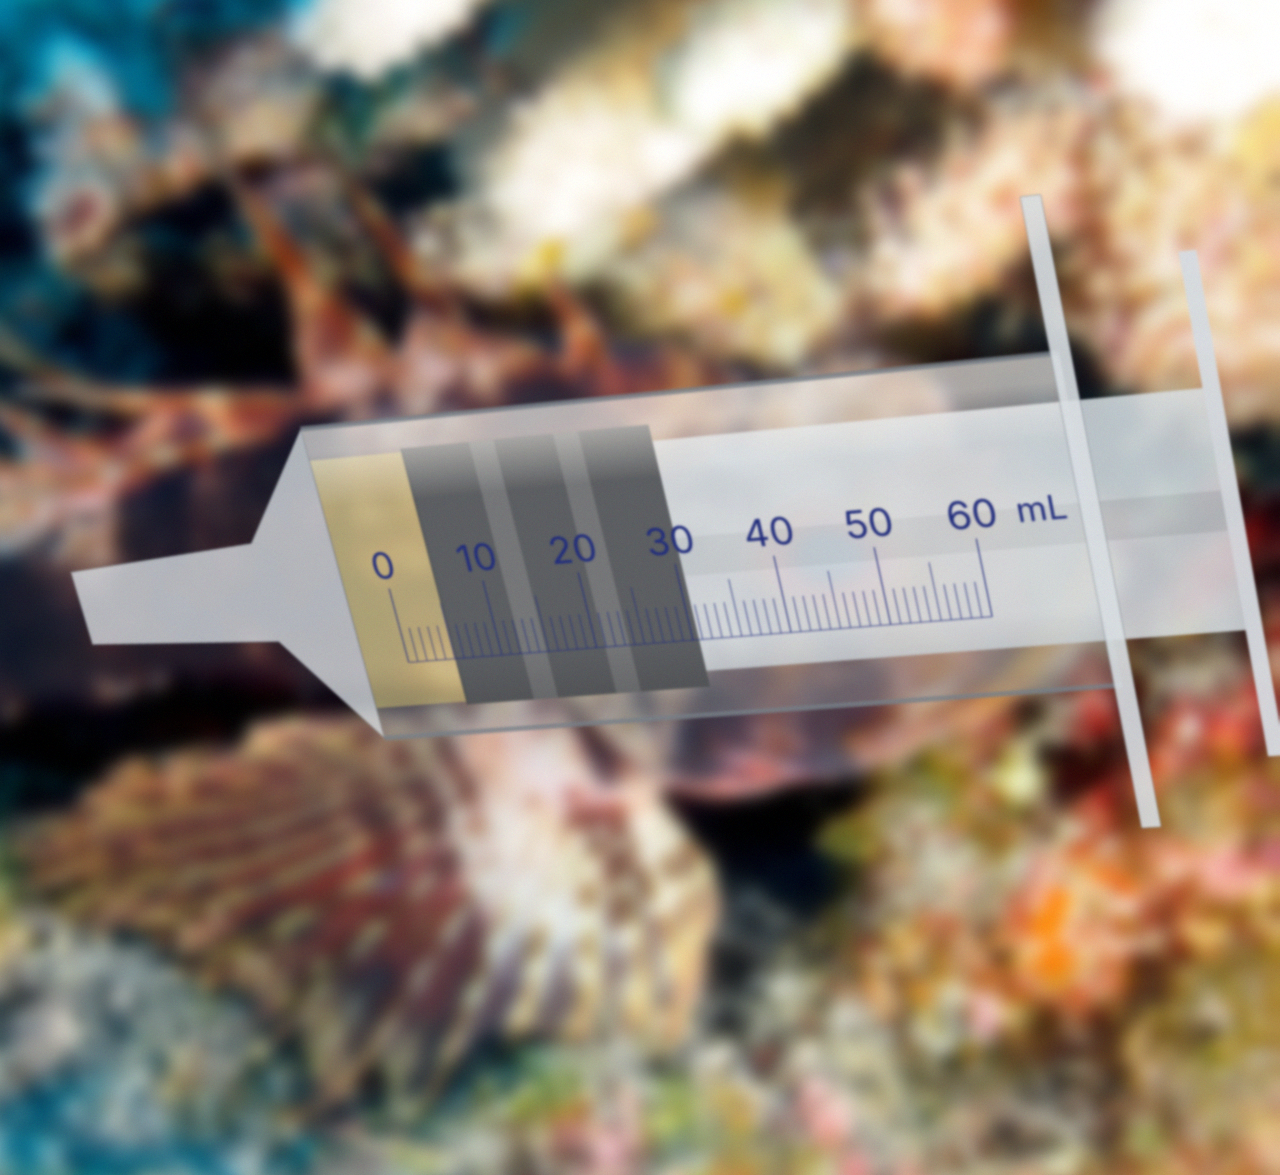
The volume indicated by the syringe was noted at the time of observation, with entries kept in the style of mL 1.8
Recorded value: mL 5
